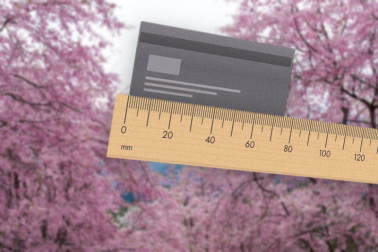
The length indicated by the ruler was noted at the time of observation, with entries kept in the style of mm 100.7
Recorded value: mm 75
